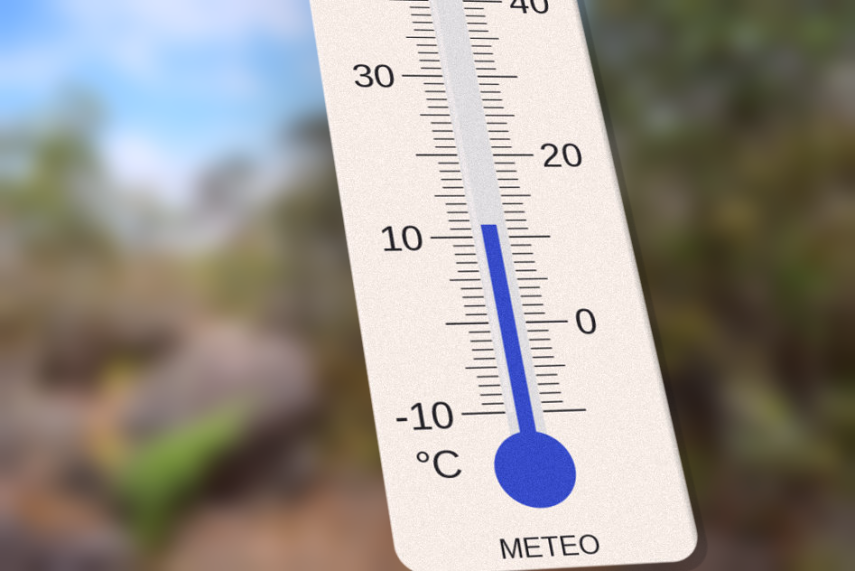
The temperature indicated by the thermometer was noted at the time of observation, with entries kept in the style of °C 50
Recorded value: °C 11.5
